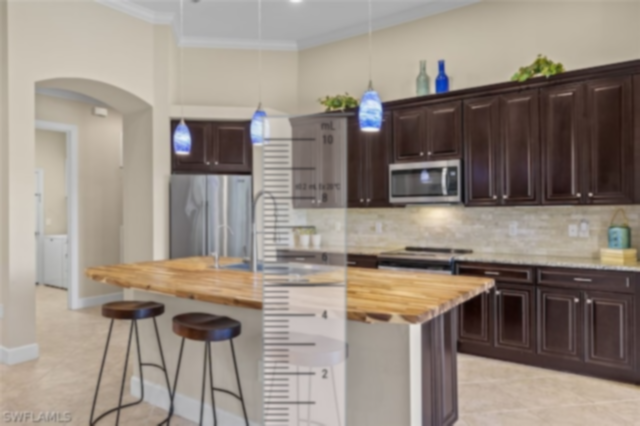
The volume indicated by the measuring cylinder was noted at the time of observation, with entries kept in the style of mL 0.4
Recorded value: mL 5
